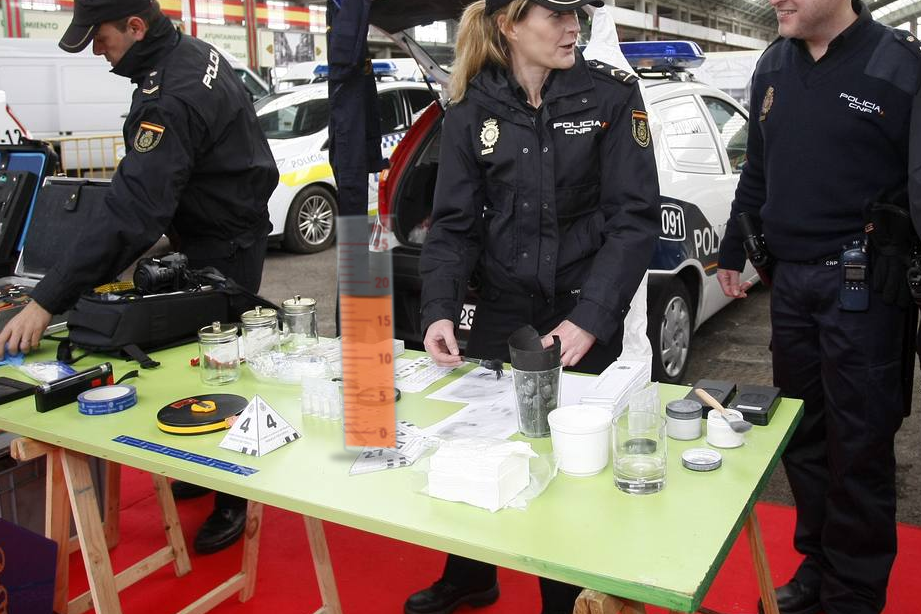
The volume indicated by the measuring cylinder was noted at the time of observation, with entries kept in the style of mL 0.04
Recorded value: mL 18
